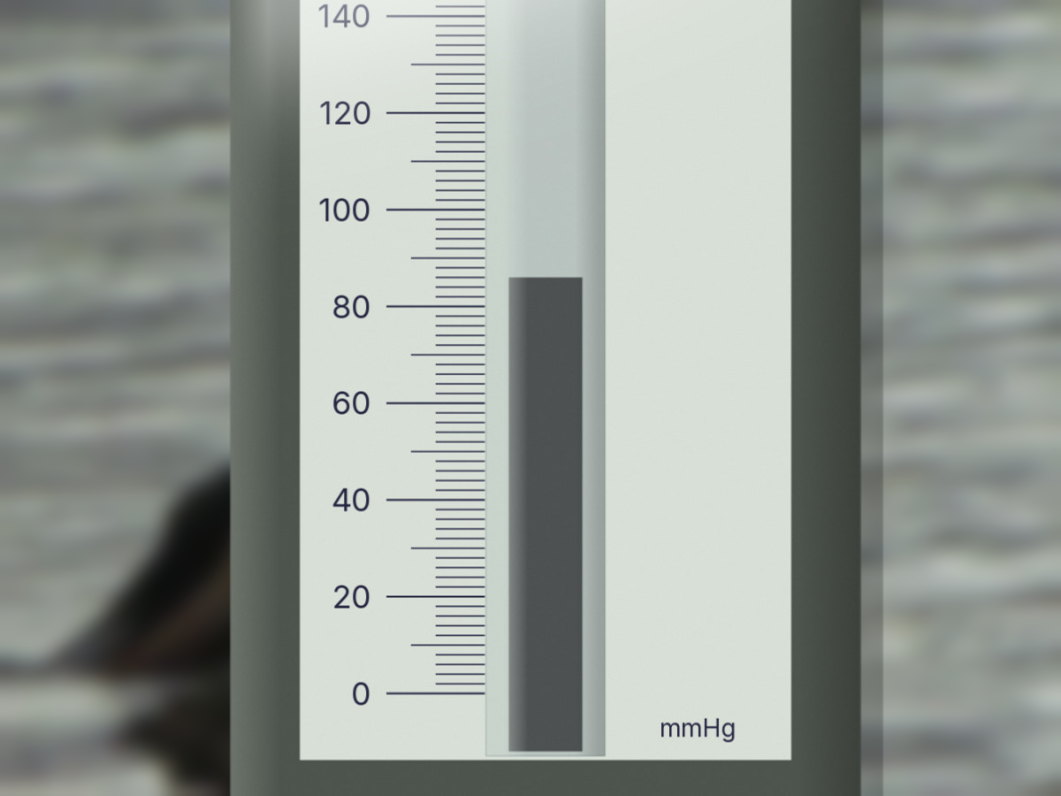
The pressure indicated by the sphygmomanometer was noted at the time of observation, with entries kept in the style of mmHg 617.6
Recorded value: mmHg 86
